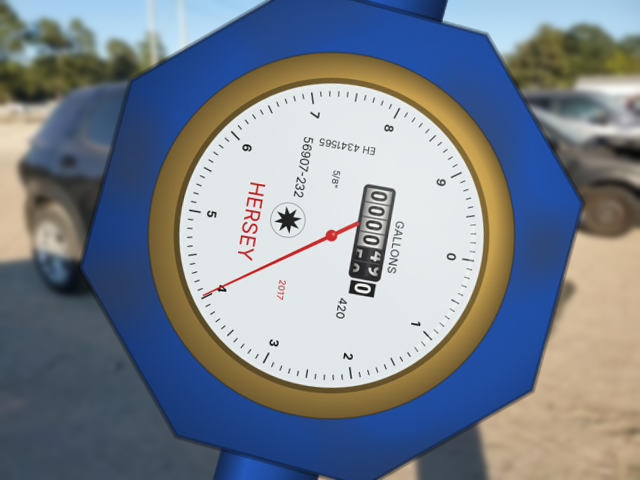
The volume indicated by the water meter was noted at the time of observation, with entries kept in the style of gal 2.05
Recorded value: gal 494.0
